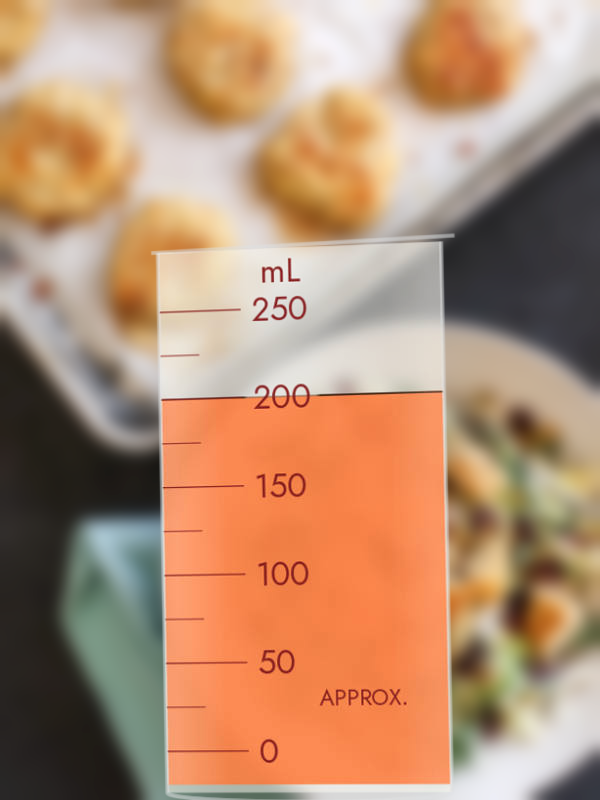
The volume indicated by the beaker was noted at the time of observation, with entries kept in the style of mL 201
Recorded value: mL 200
